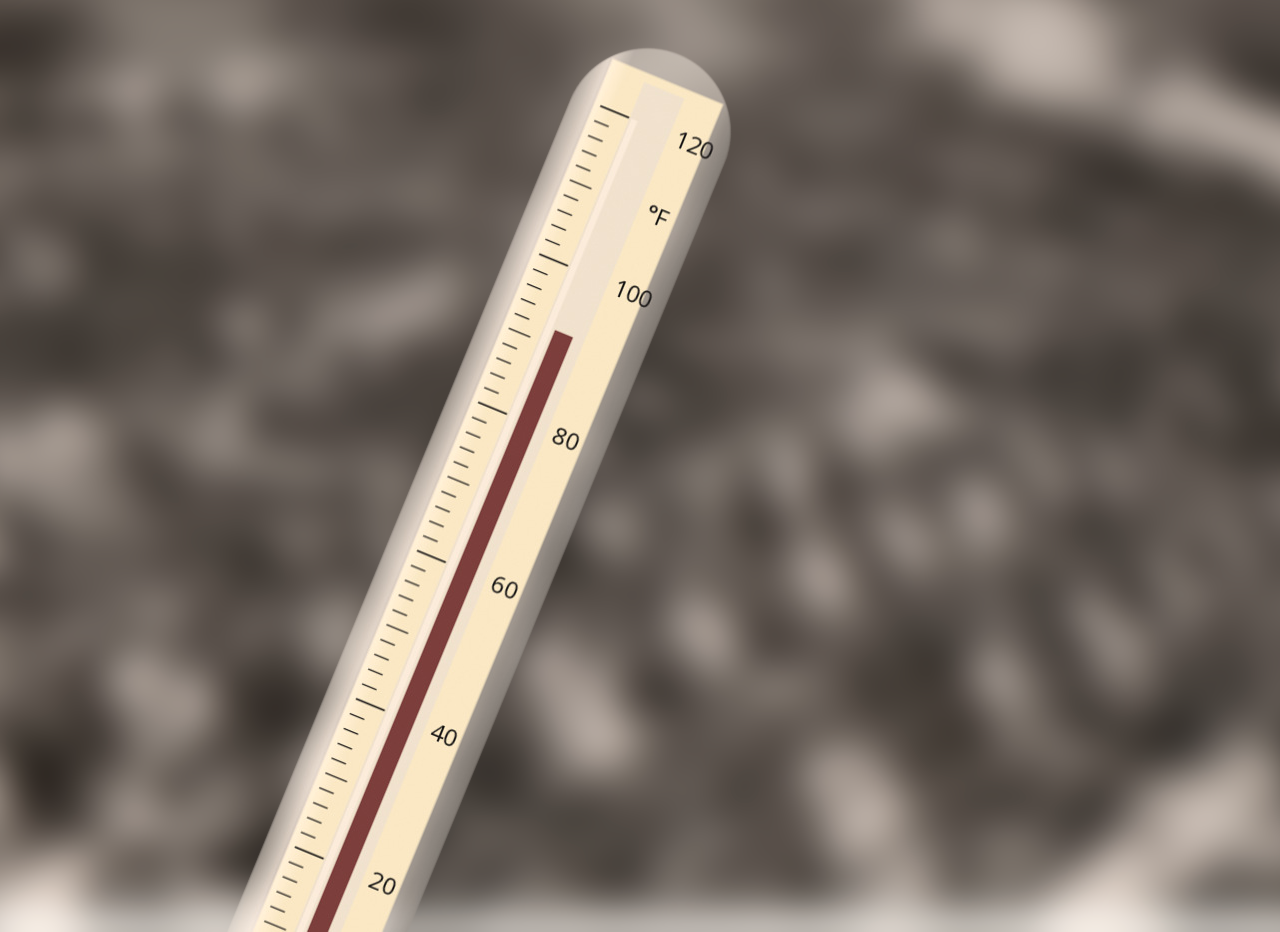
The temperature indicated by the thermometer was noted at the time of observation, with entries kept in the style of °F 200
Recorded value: °F 92
